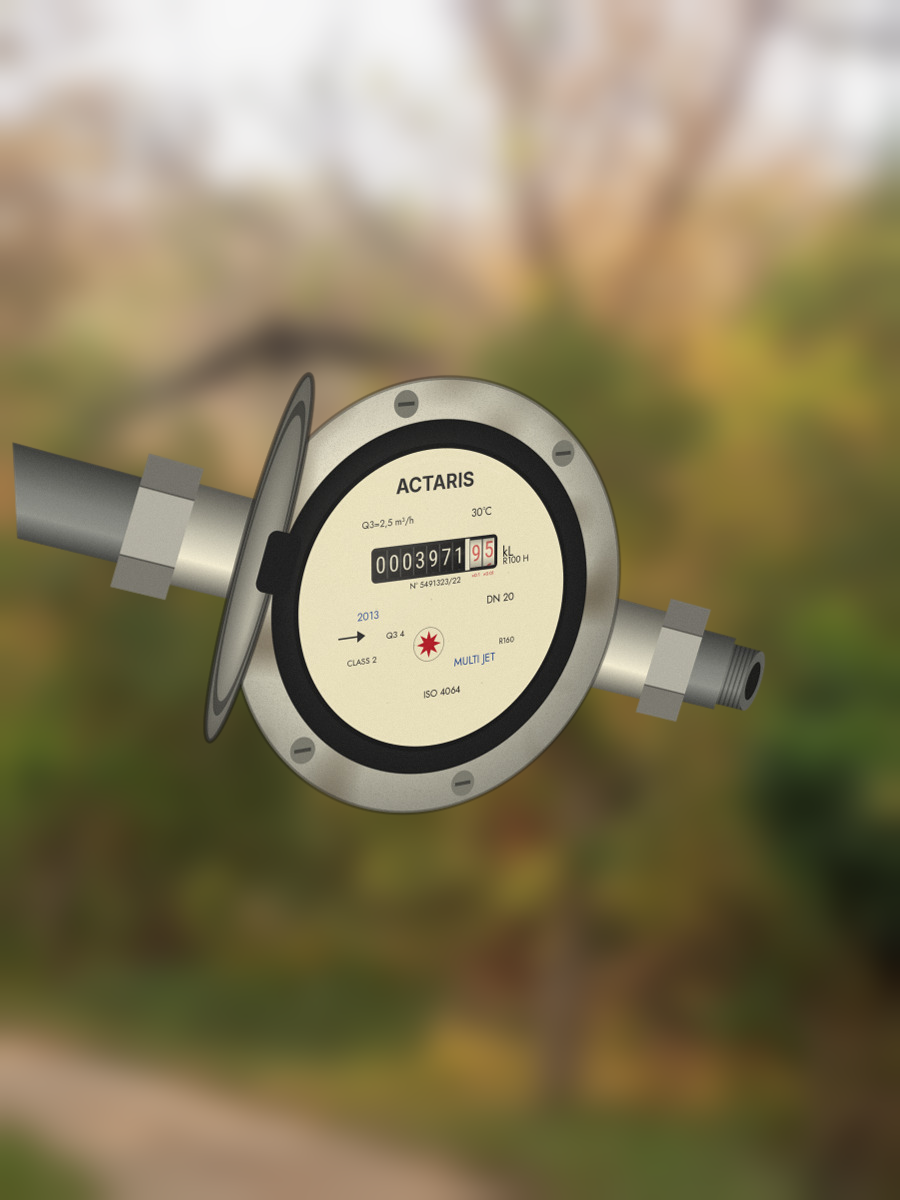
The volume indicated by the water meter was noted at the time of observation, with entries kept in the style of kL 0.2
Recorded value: kL 3971.95
